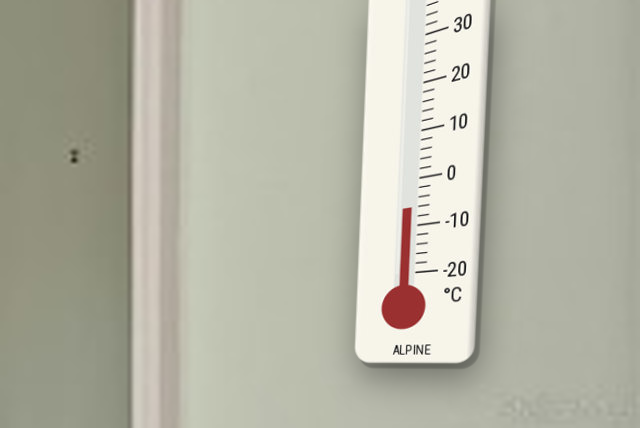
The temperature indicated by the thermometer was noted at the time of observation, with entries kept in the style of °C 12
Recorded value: °C -6
